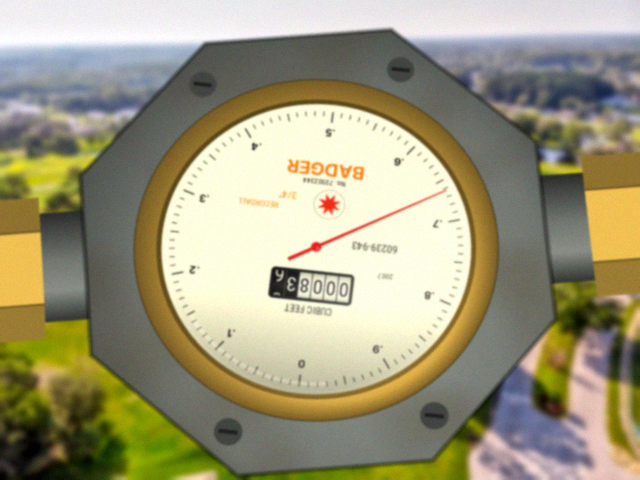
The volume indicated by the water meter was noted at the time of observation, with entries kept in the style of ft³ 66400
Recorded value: ft³ 835.66
